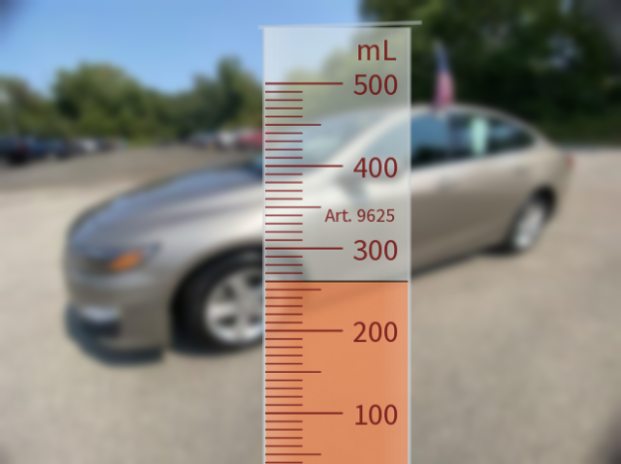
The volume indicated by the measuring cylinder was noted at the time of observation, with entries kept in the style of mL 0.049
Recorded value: mL 260
